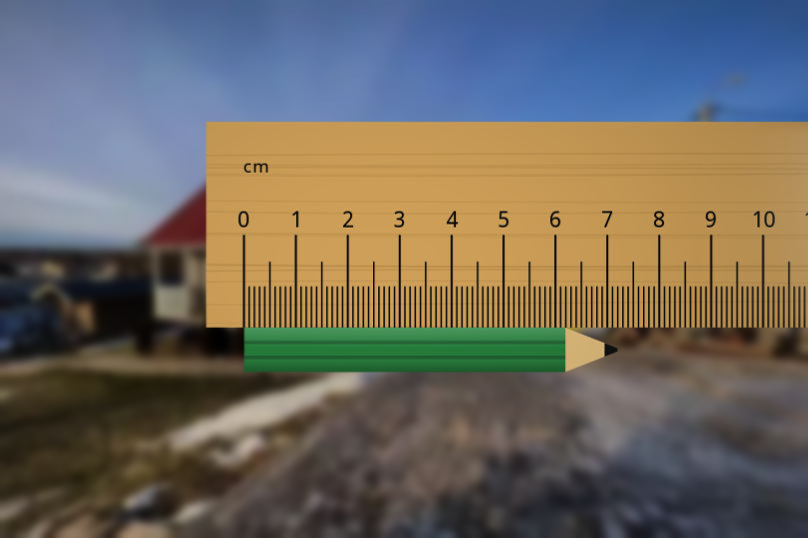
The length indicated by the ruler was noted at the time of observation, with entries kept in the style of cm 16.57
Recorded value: cm 7.2
